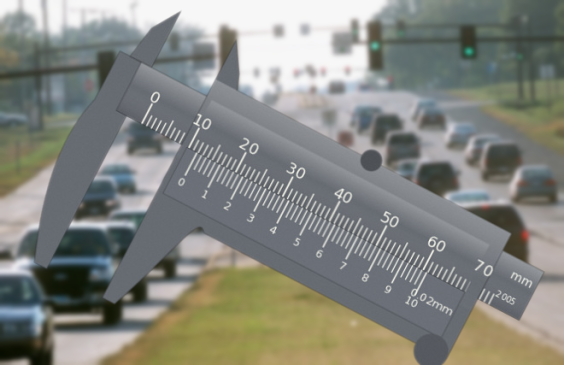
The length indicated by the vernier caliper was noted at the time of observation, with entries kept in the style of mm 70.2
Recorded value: mm 11.8
